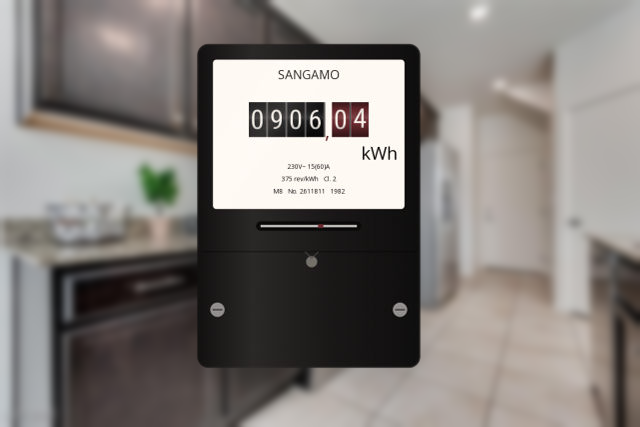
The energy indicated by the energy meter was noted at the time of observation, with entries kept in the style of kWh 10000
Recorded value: kWh 906.04
